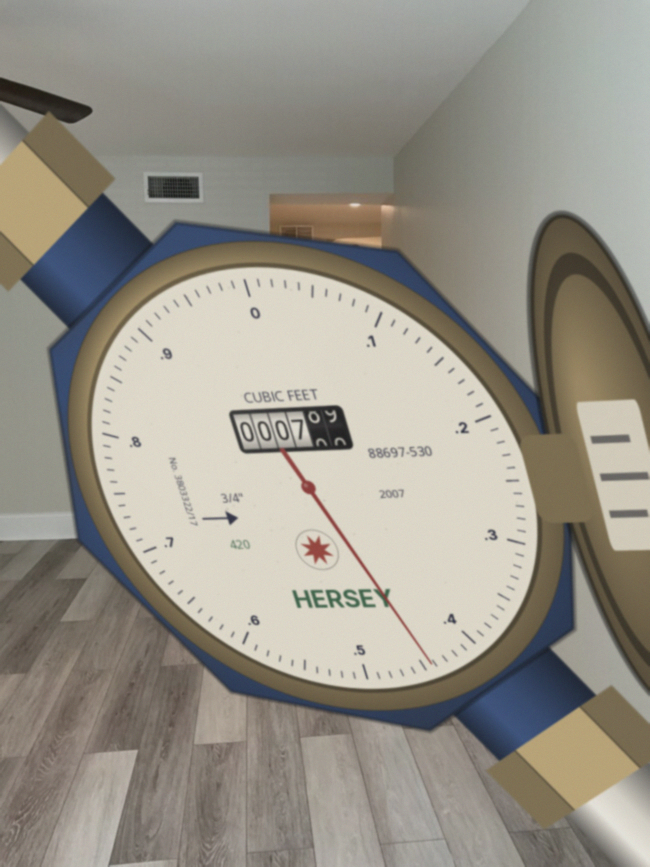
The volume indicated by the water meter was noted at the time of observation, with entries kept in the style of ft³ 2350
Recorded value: ft³ 789.44
